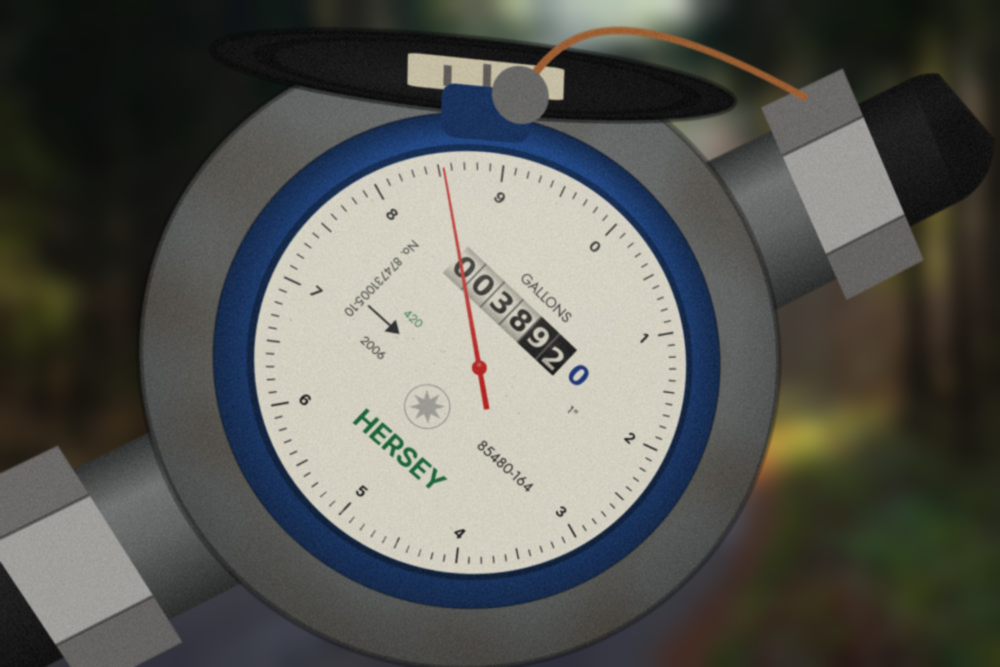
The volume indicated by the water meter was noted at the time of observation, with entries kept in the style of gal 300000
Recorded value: gal 38918.5
